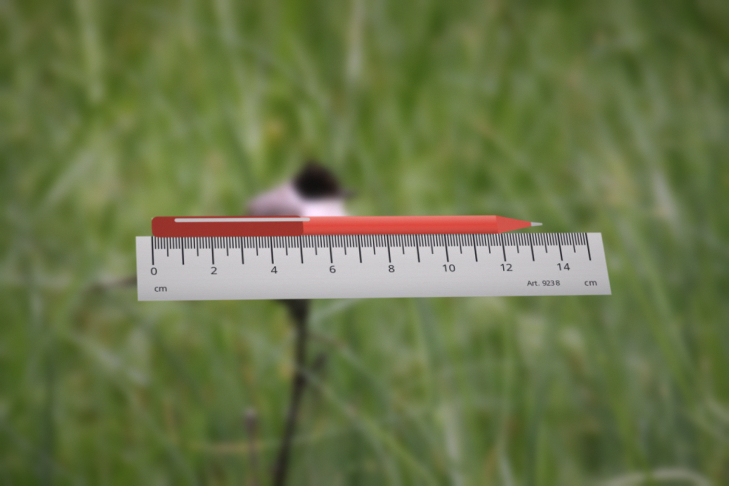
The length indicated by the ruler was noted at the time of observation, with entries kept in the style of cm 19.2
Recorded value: cm 13.5
